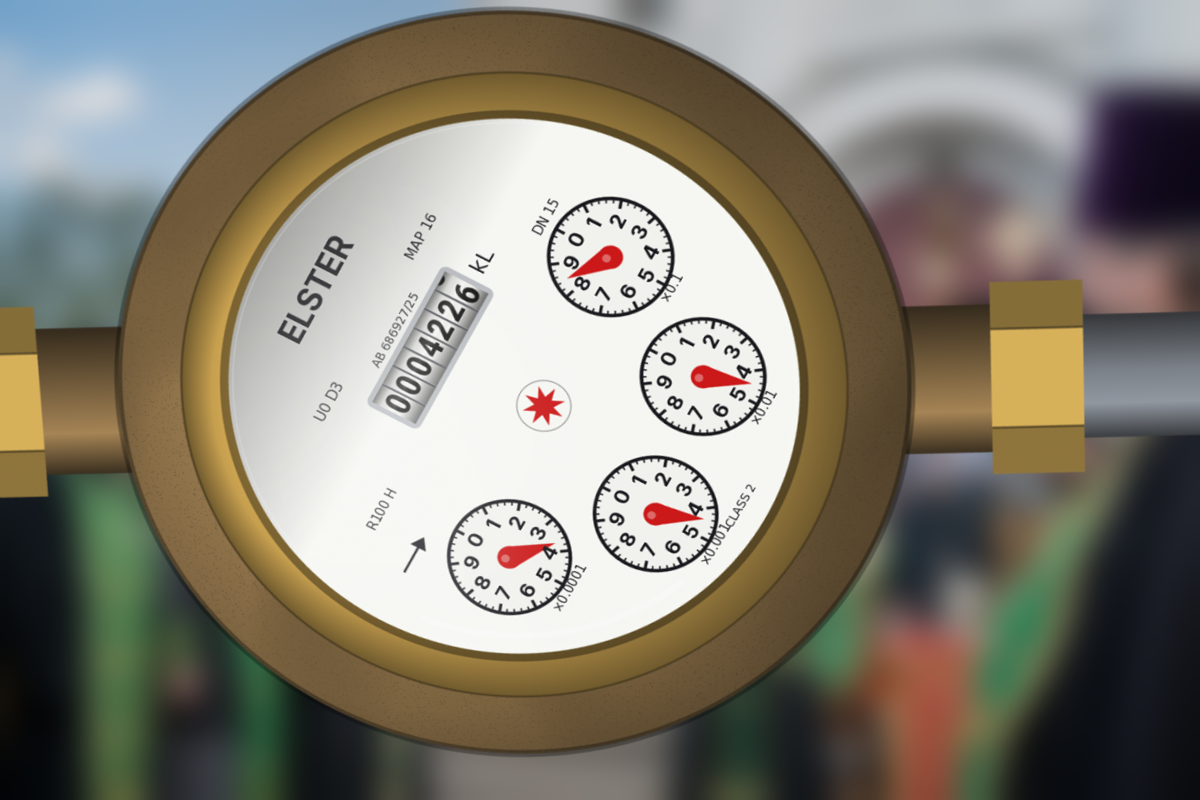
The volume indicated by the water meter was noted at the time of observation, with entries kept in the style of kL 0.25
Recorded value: kL 4225.8443
